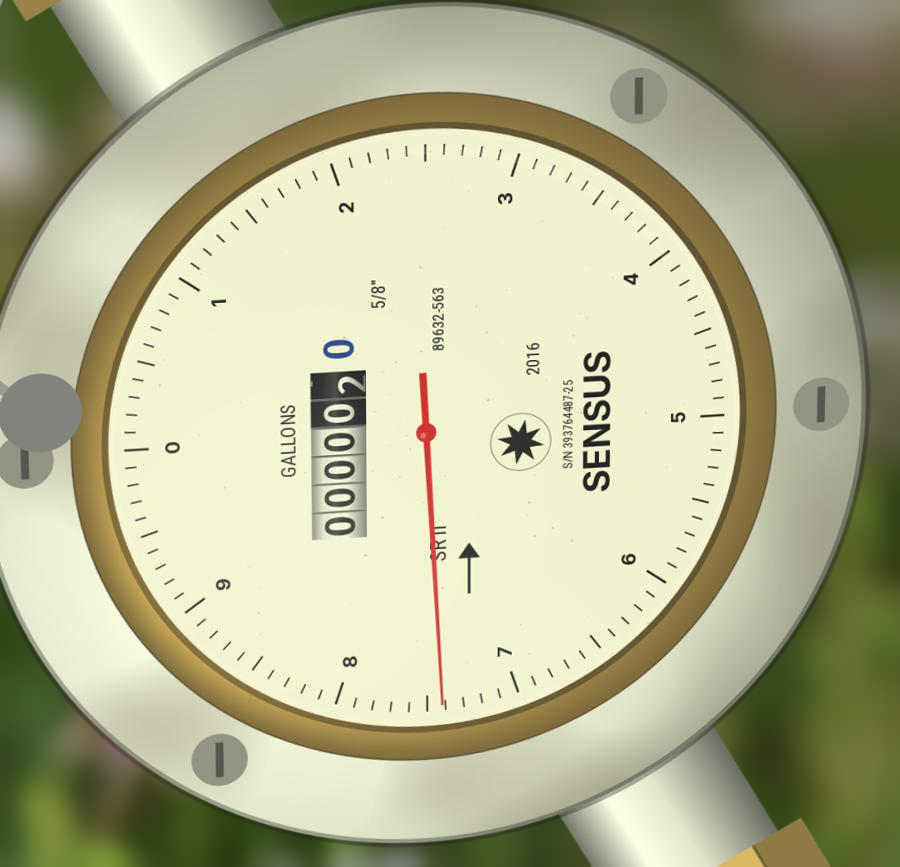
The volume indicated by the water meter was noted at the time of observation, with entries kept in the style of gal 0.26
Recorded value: gal 17.4
